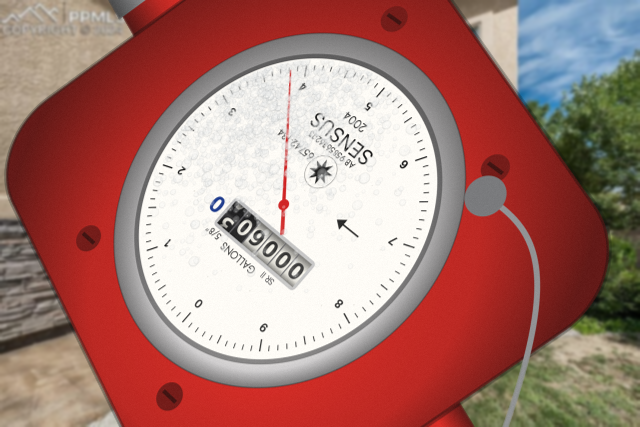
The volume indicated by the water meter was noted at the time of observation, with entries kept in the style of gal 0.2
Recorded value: gal 6033.8
